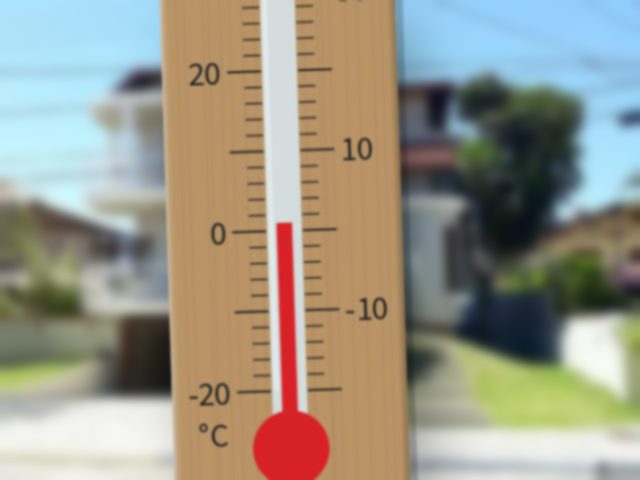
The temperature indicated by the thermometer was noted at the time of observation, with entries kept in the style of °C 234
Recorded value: °C 1
